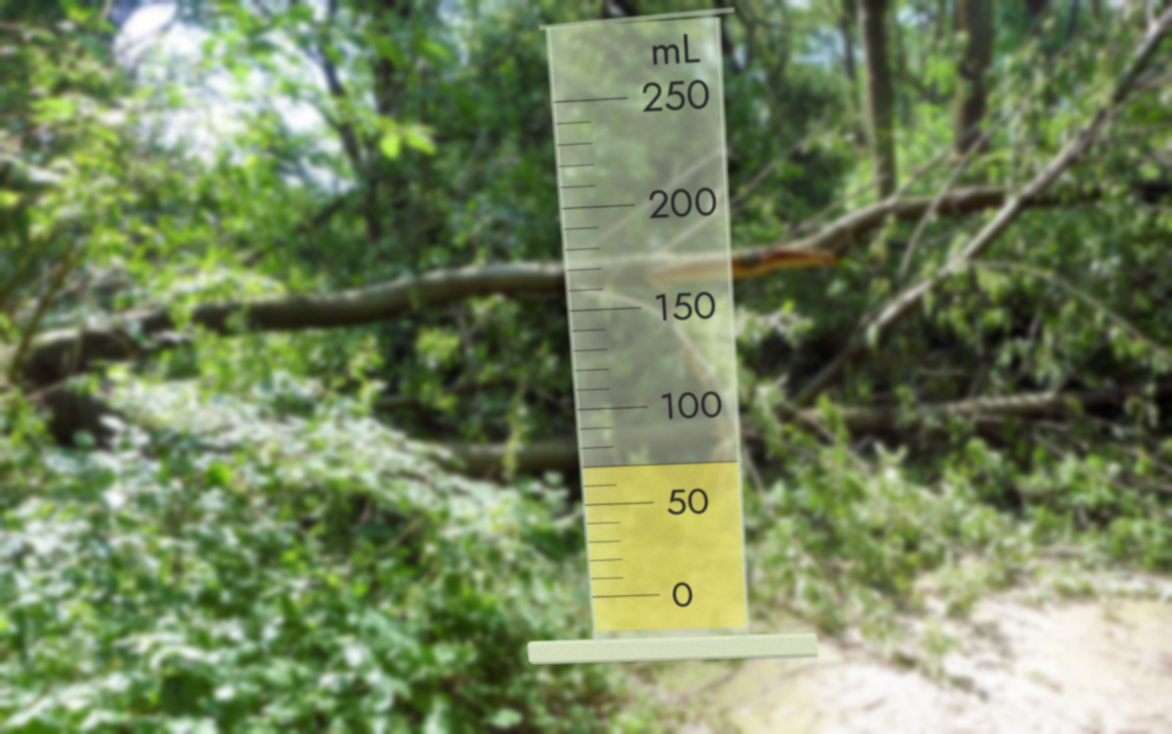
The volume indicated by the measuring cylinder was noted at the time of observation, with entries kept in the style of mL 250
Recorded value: mL 70
